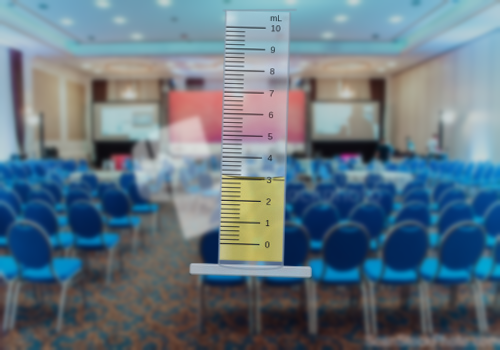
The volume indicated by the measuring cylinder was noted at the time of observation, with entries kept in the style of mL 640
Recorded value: mL 3
